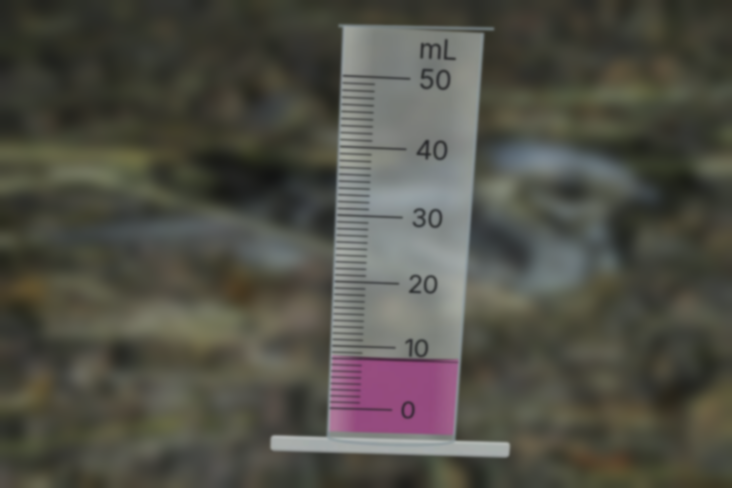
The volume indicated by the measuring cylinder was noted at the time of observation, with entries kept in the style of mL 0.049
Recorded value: mL 8
